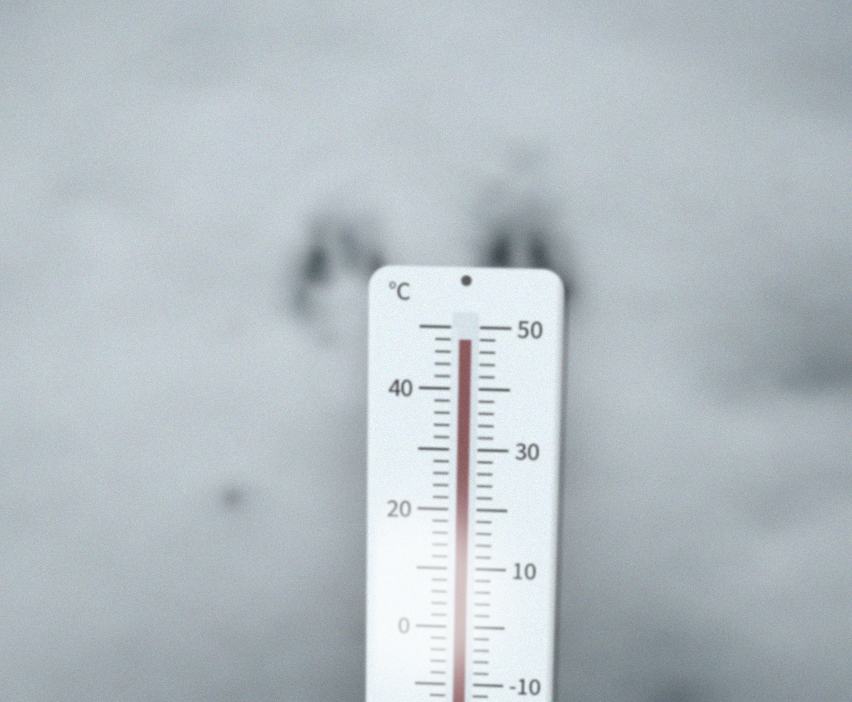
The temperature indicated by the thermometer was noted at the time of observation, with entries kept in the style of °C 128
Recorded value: °C 48
